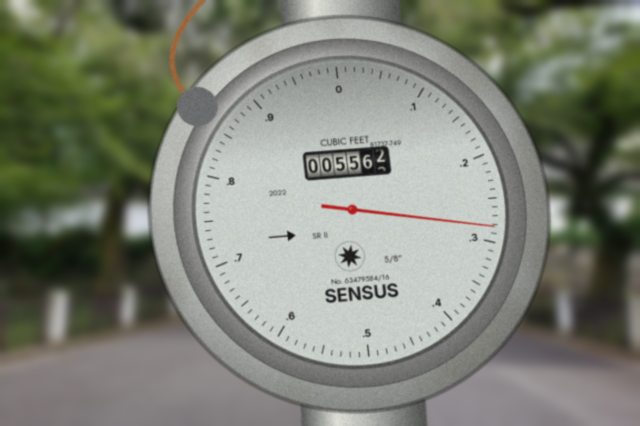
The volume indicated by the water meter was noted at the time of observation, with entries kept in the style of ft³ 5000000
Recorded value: ft³ 5562.28
